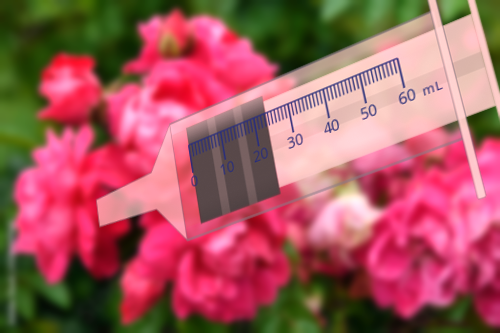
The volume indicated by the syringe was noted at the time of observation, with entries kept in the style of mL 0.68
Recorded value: mL 0
